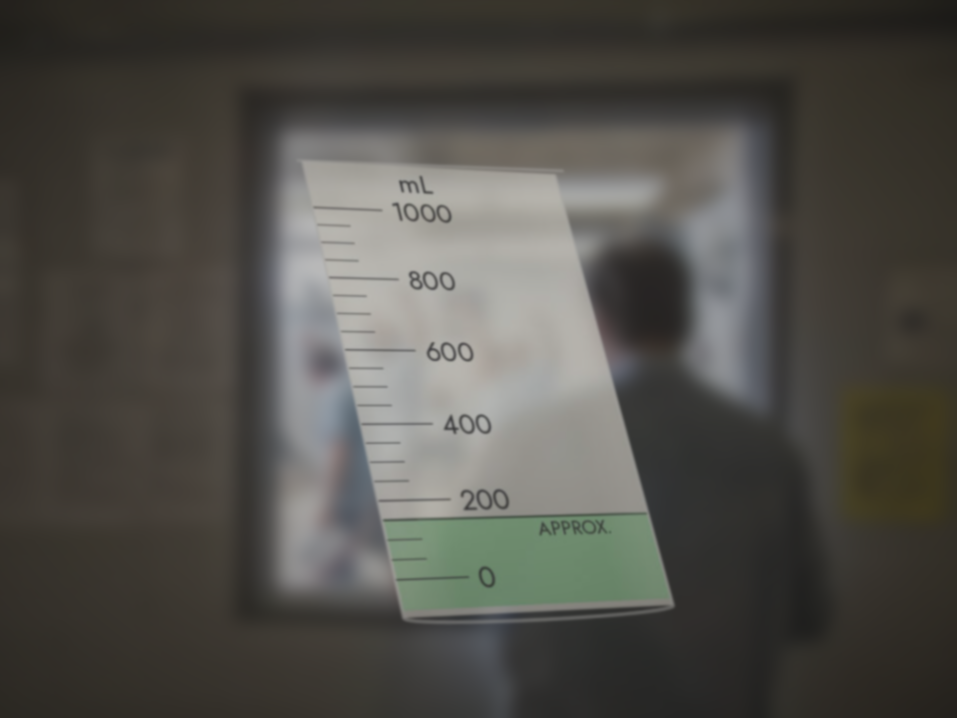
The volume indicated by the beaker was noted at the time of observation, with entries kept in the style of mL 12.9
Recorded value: mL 150
